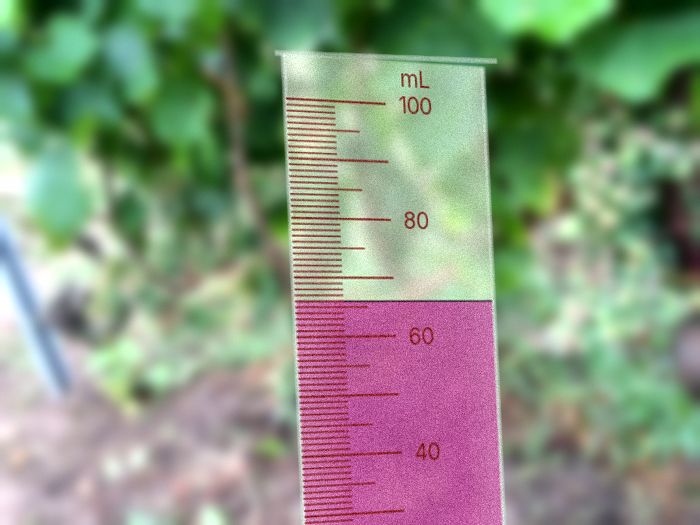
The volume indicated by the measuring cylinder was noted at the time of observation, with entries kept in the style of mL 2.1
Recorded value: mL 66
